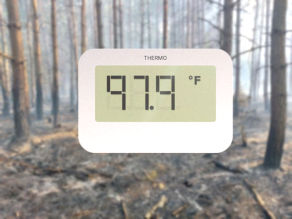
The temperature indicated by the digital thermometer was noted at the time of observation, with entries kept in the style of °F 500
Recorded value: °F 97.9
